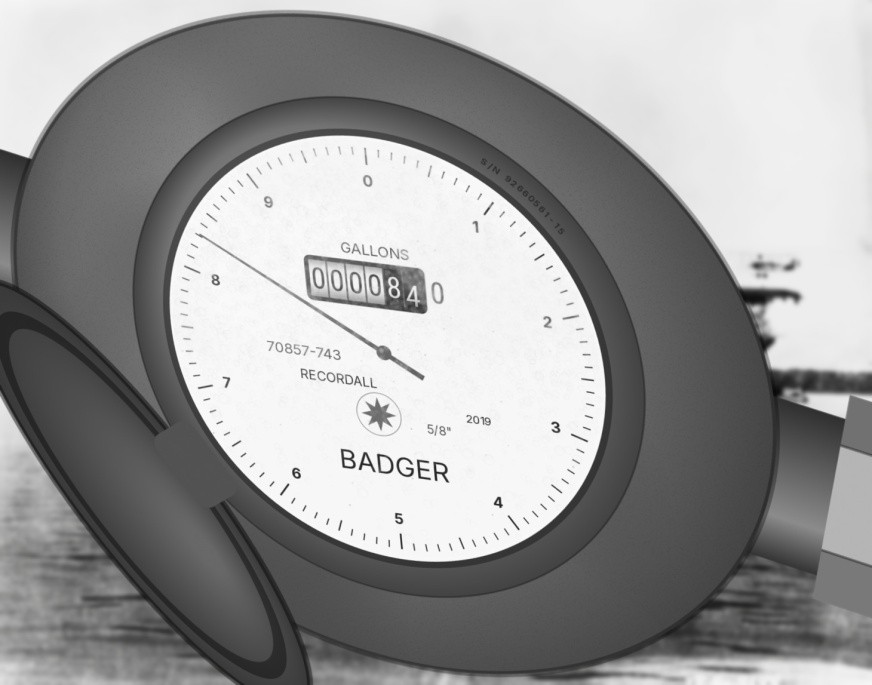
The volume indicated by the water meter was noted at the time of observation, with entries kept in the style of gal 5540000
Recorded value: gal 838.3
